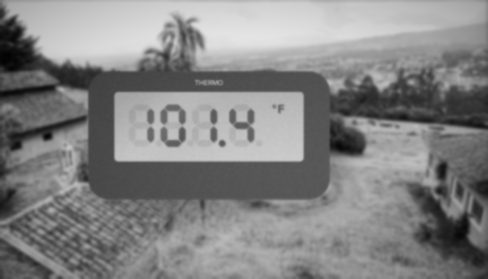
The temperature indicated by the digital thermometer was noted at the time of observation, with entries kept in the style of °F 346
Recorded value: °F 101.4
